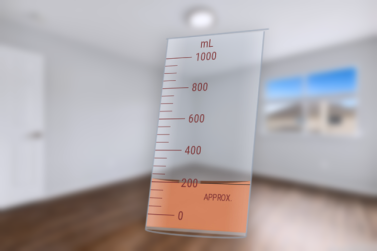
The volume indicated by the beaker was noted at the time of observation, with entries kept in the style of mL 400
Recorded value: mL 200
